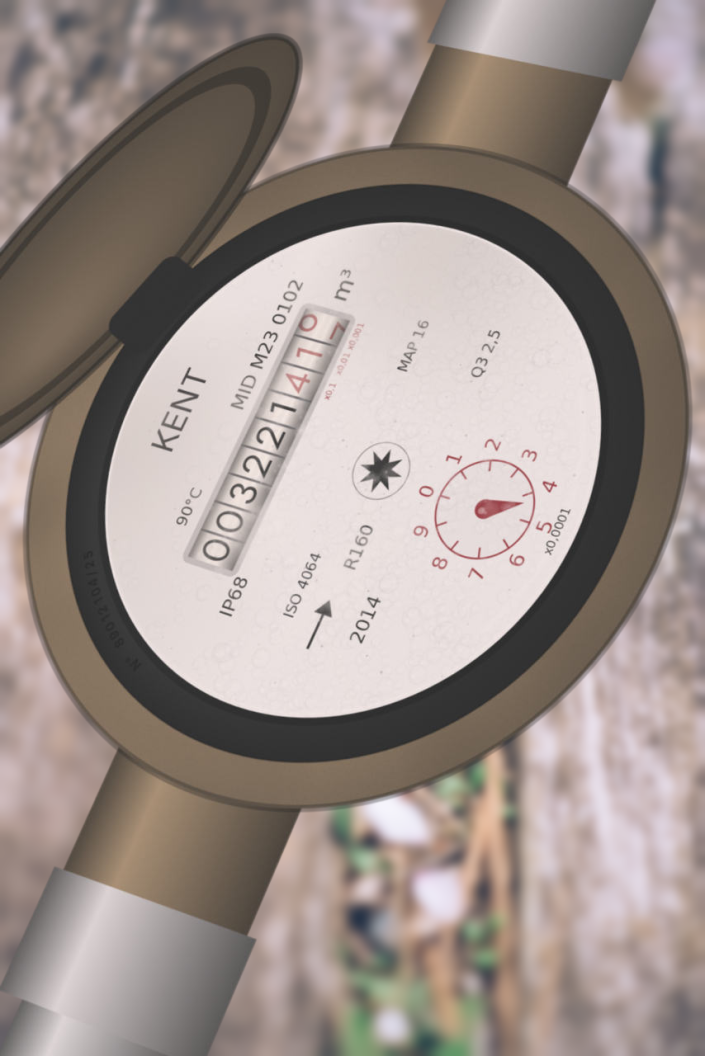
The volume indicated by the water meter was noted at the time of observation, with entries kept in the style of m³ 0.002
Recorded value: m³ 3221.4164
